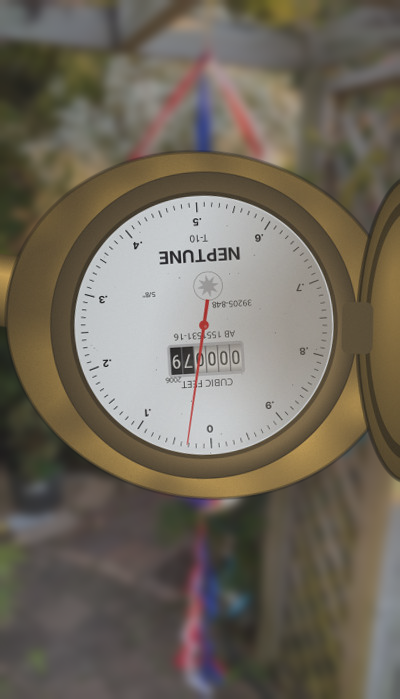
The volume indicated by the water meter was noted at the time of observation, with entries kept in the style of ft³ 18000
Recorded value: ft³ 79.03
